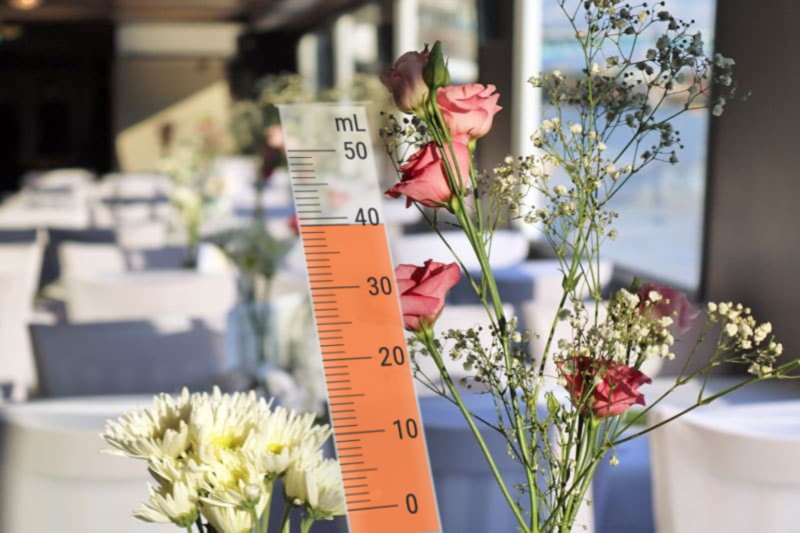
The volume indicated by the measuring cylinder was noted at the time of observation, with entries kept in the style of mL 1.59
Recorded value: mL 39
